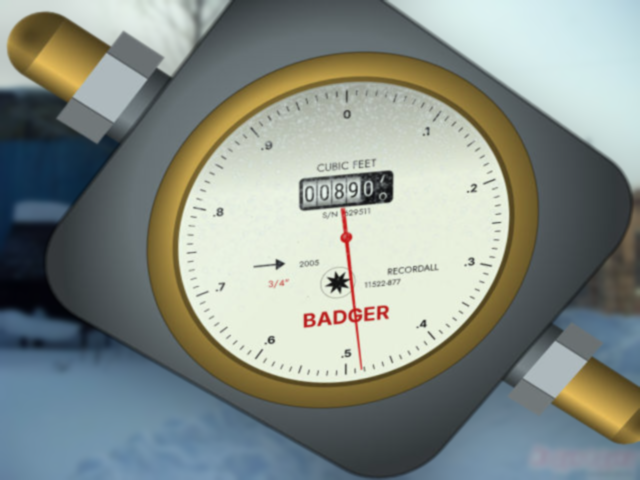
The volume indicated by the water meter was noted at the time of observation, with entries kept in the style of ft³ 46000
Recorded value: ft³ 8907.48
